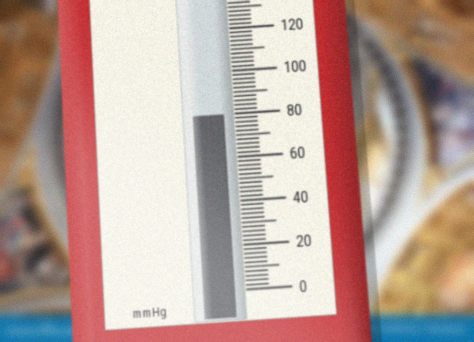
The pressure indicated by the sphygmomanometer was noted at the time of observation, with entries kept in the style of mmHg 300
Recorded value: mmHg 80
